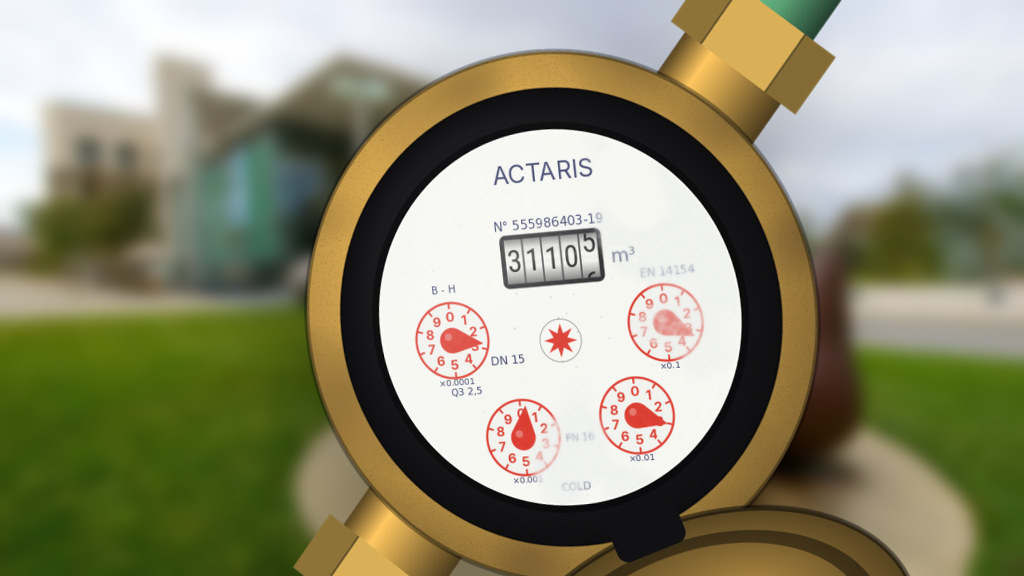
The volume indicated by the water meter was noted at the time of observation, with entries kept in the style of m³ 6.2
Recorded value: m³ 31105.3302
